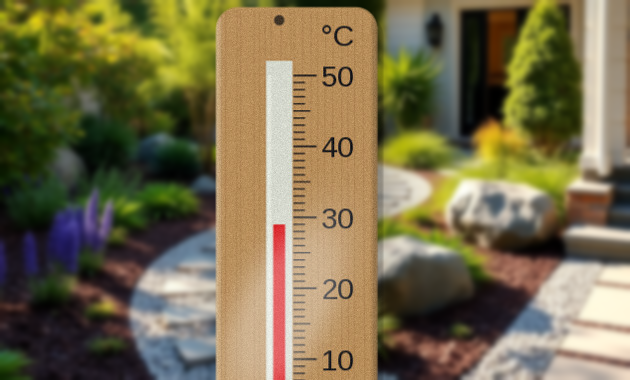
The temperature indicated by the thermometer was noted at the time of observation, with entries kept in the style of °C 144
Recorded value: °C 29
